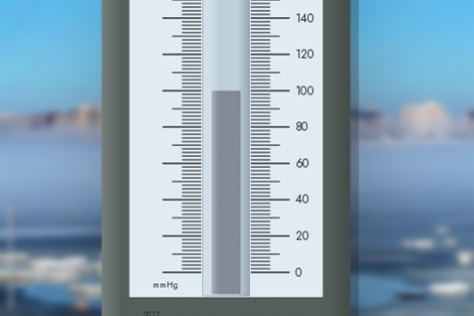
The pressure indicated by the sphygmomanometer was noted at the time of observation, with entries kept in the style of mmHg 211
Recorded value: mmHg 100
